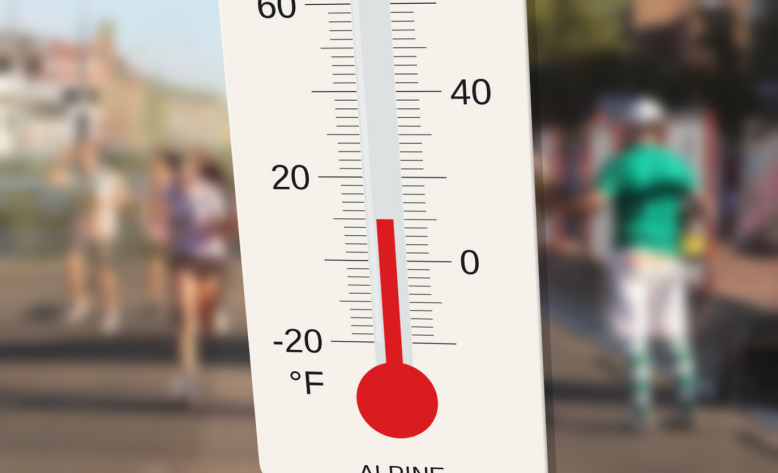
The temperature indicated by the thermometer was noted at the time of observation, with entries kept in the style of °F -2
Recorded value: °F 10
